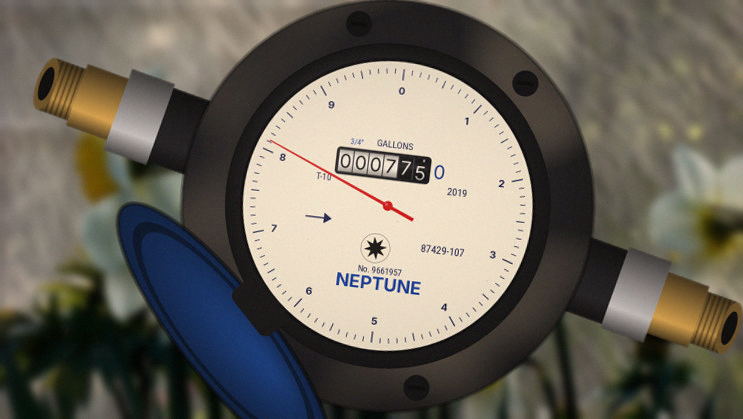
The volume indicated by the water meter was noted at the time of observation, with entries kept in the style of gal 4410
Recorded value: gal 7748.1
